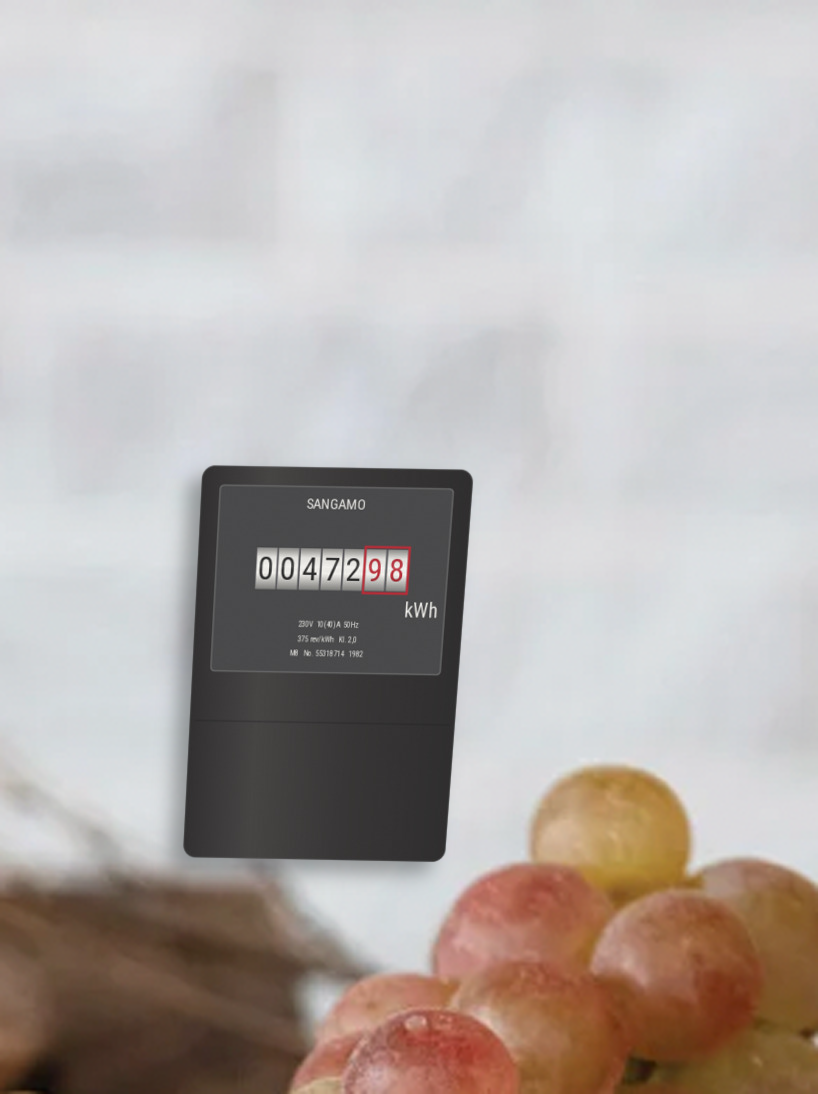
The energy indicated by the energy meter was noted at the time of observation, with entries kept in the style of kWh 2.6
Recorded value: kWh 472.98
